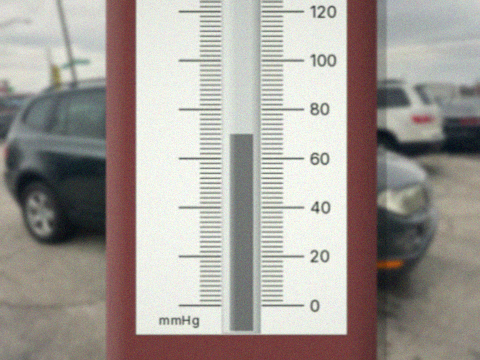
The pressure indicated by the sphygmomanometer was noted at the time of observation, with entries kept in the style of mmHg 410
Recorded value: mmHg 70
